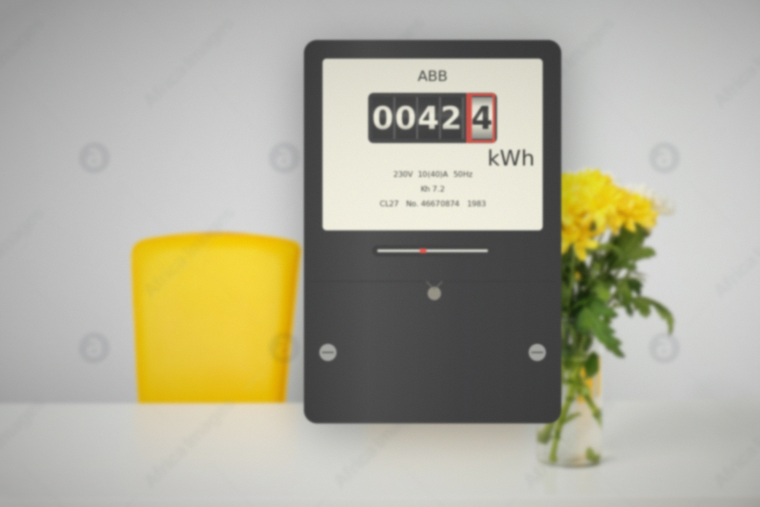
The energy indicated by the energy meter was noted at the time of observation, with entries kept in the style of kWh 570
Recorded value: kWh 42.4
